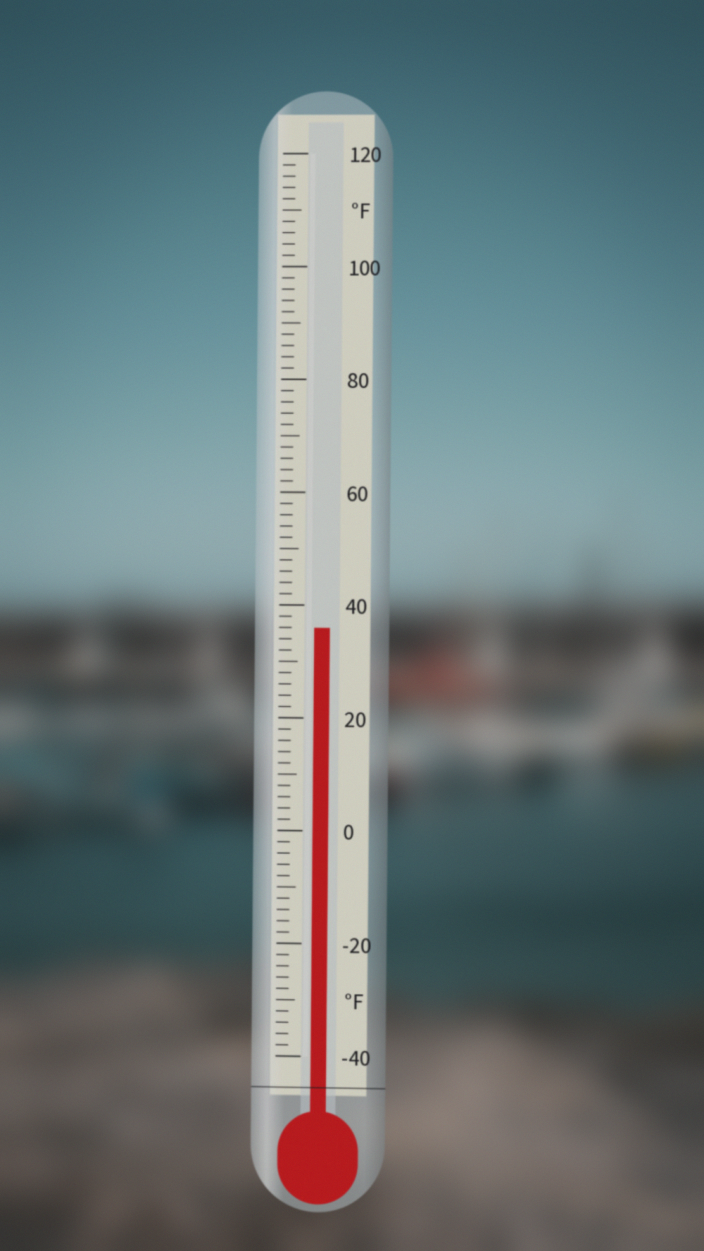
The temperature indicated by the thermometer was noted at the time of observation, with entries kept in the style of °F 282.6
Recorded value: °F 36
